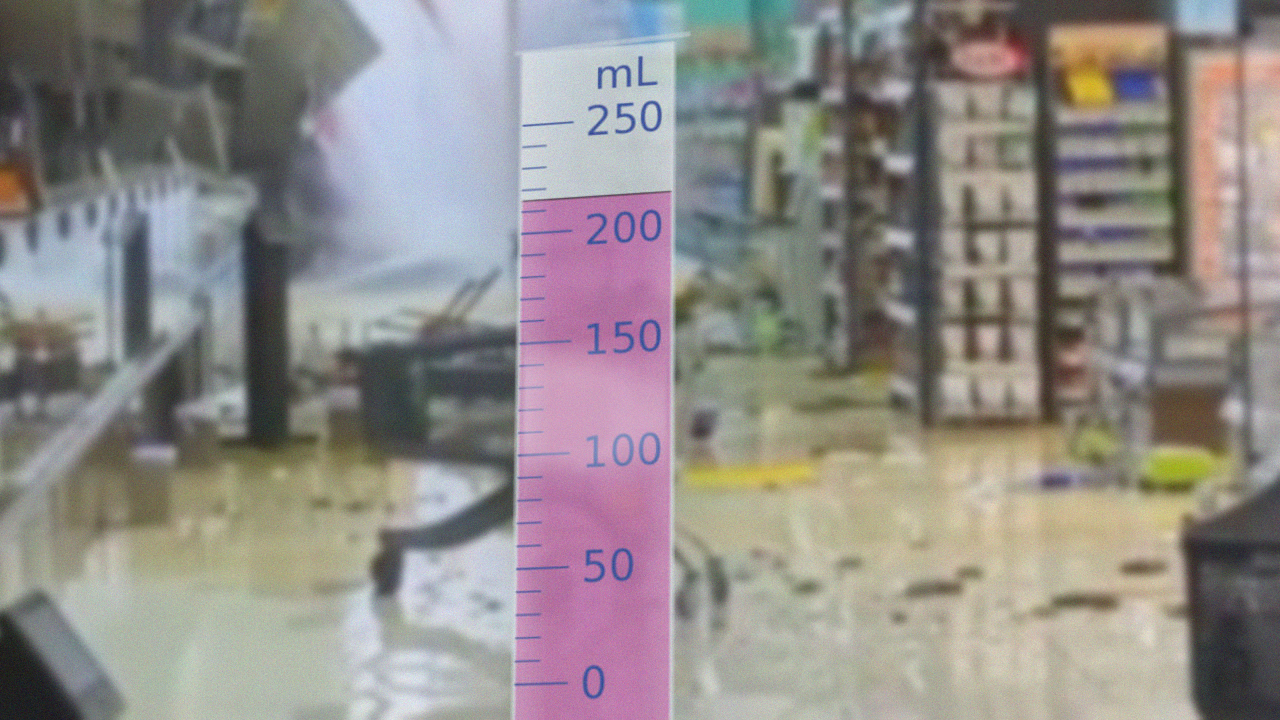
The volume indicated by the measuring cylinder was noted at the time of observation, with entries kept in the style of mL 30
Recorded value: mL 215
